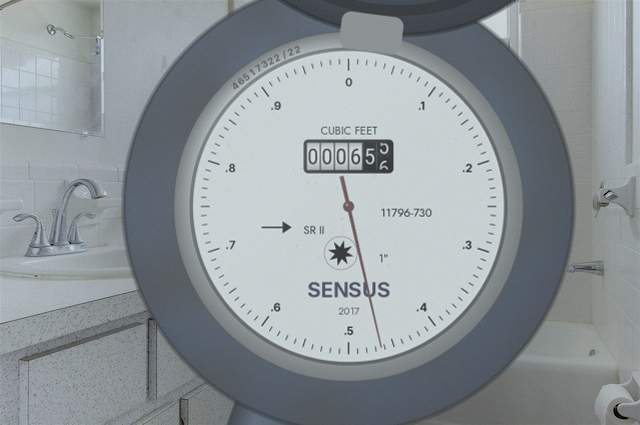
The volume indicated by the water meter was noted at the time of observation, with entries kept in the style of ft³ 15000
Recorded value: ft³ 655.46
